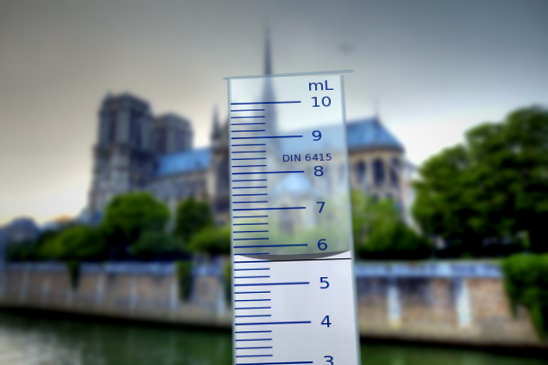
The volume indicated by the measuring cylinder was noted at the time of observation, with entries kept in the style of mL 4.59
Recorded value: mL 5.6
